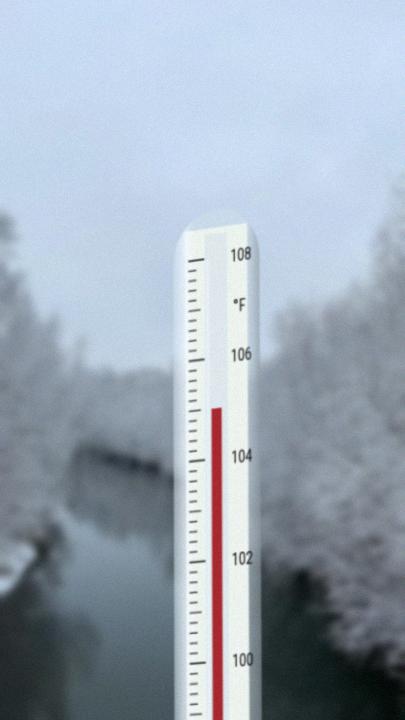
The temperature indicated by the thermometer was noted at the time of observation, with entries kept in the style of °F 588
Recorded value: °F 105
